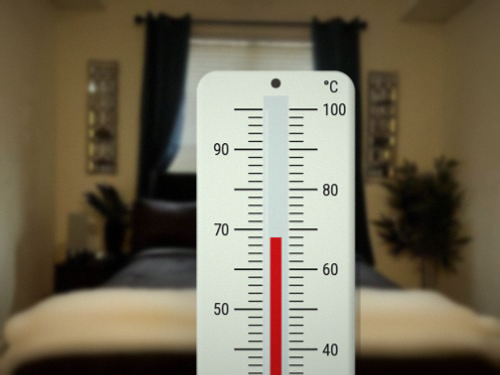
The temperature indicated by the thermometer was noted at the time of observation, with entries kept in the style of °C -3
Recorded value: °C 68
